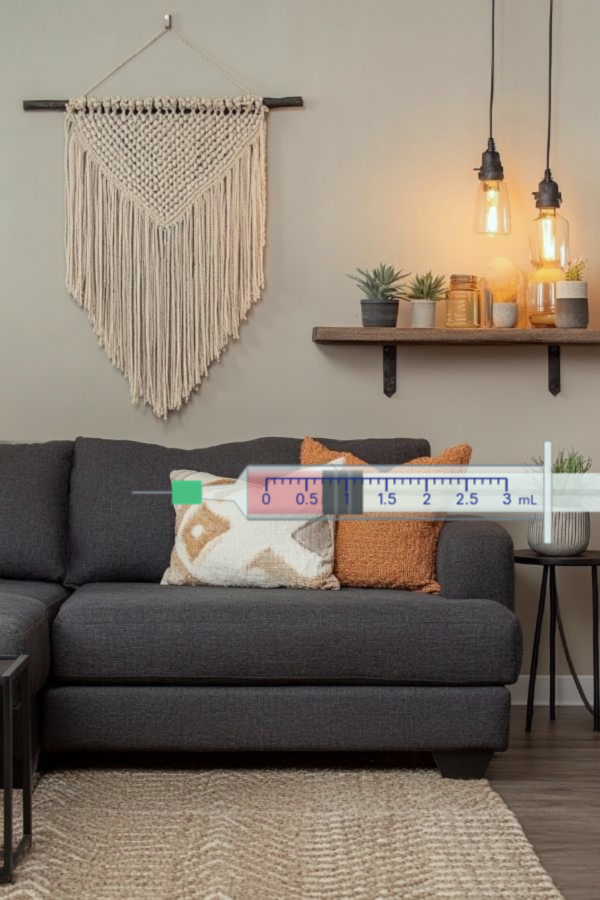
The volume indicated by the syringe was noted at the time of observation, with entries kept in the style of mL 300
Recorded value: mL 0.7
